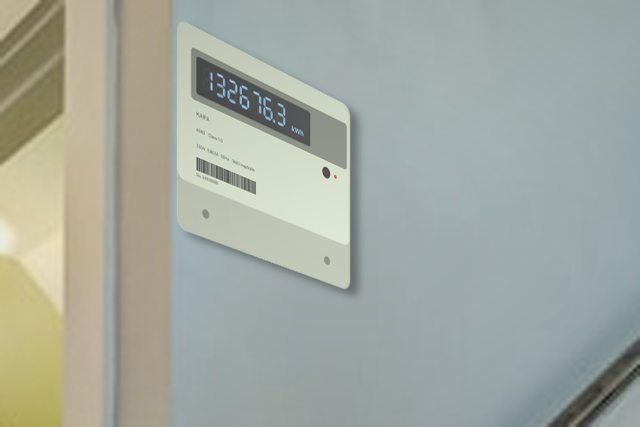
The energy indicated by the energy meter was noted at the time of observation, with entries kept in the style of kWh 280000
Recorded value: kWh 132676.3
